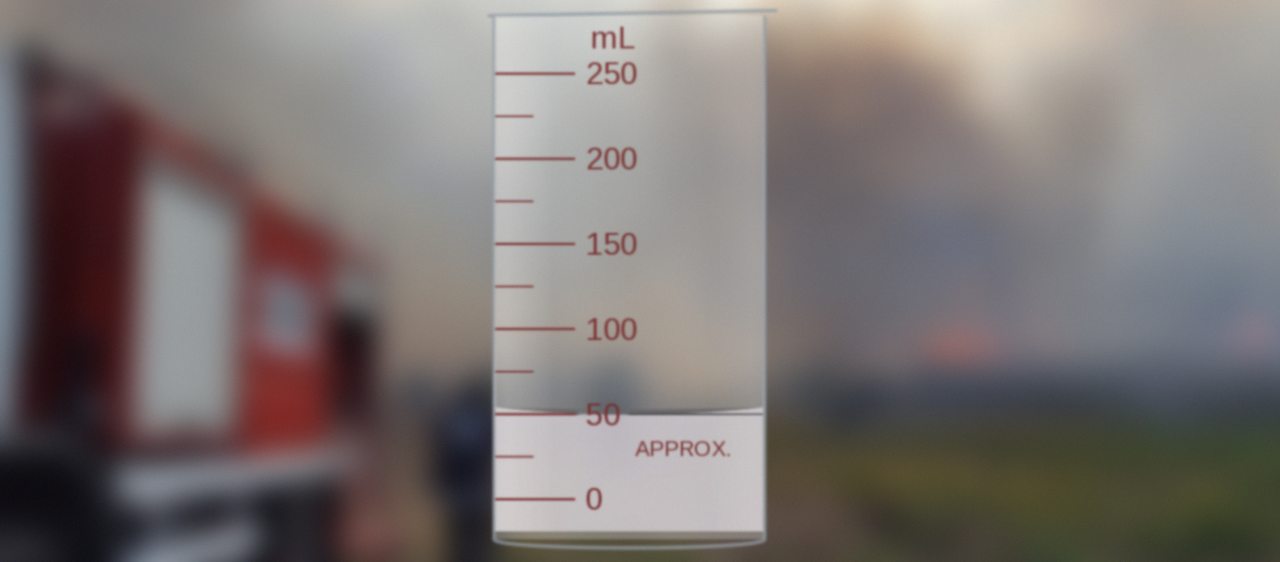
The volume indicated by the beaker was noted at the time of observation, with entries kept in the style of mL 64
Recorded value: mL 50
